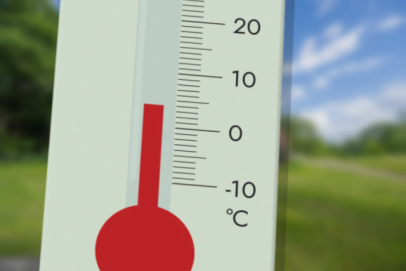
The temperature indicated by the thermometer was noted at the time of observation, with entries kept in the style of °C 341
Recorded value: °C 4
